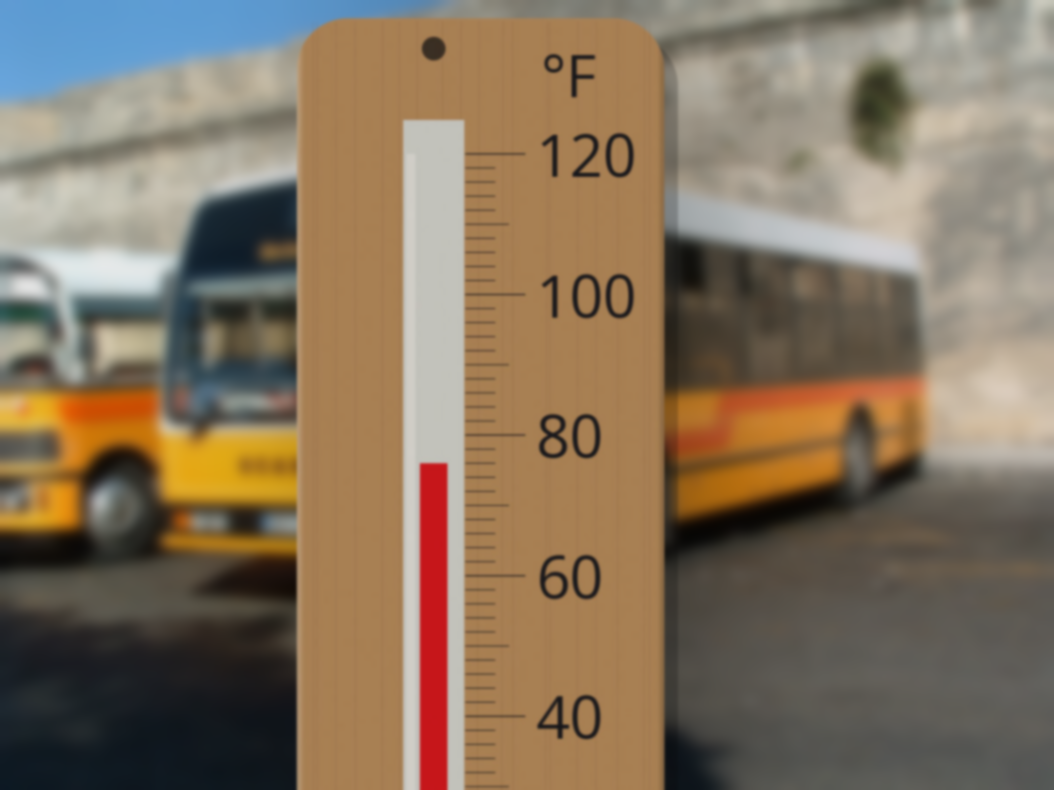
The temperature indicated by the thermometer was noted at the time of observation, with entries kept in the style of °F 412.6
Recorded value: °F 76
